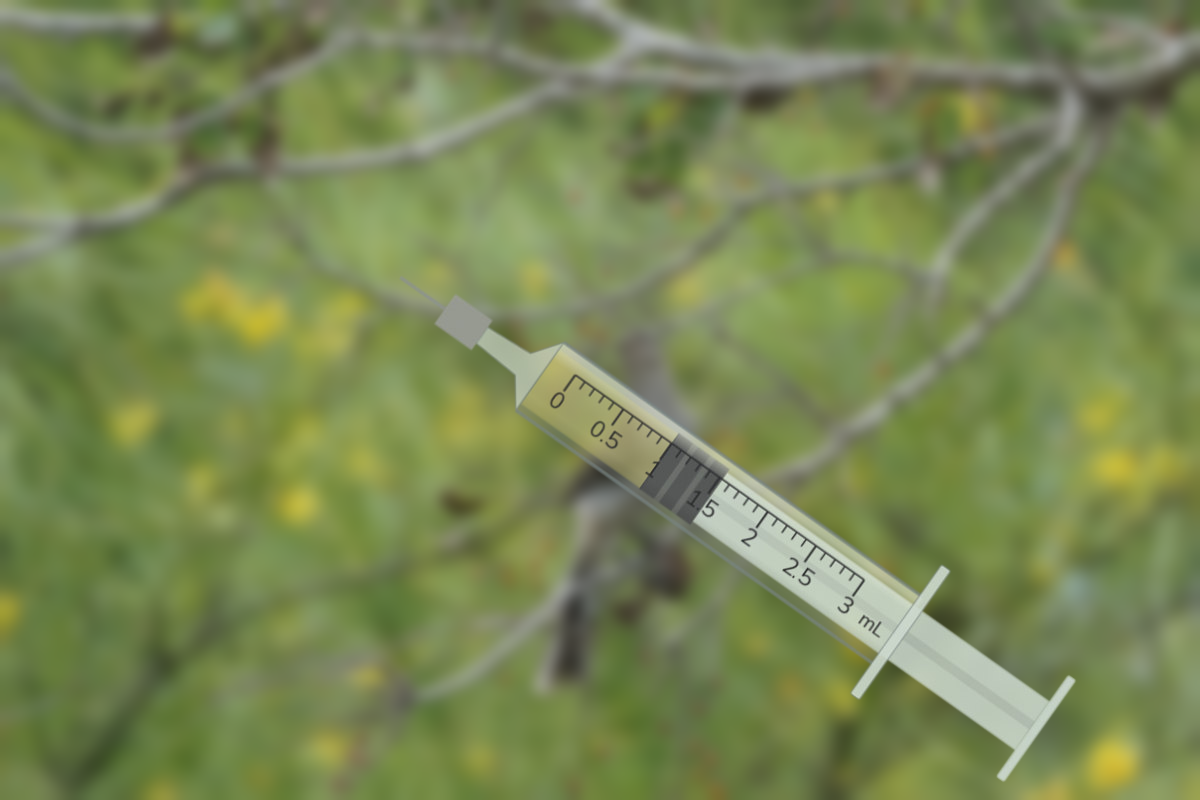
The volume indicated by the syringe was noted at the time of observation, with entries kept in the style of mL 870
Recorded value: mL 1
